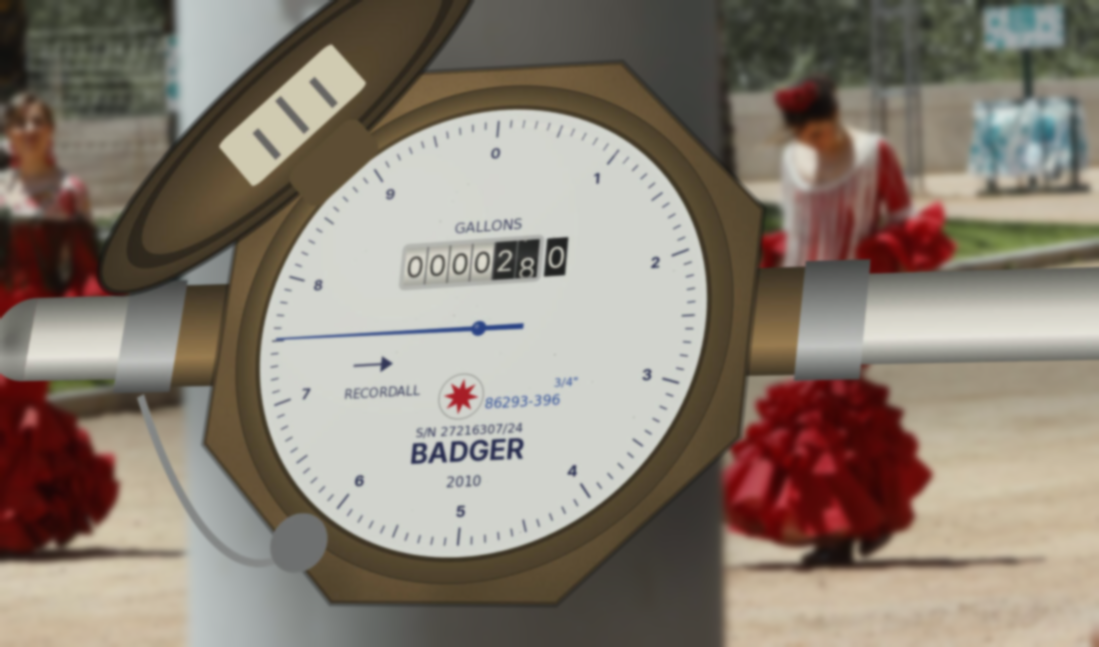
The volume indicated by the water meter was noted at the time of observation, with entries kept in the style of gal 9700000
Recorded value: gal 277.5
